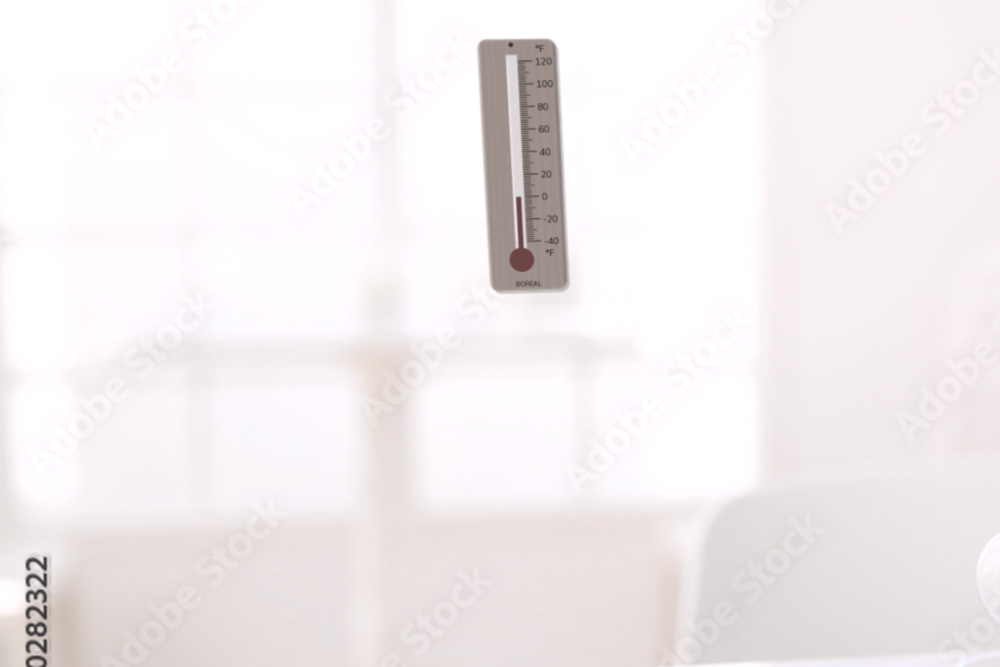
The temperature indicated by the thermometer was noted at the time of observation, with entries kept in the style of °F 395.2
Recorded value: °F 0
